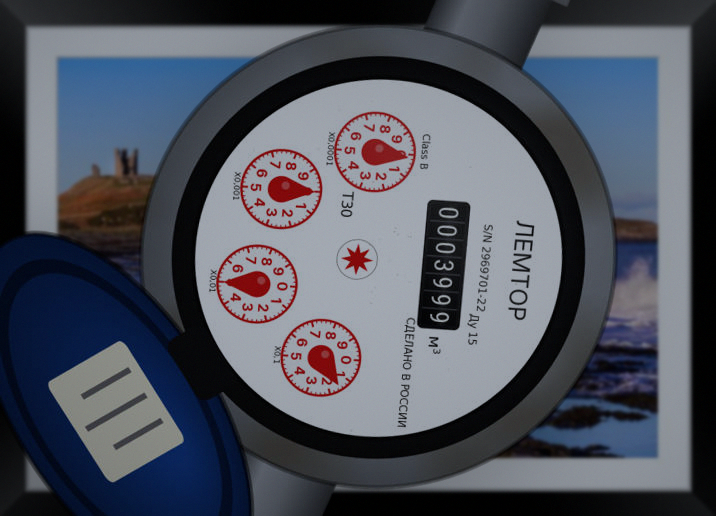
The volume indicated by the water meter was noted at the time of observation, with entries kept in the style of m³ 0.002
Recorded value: m³ 3999.1500
